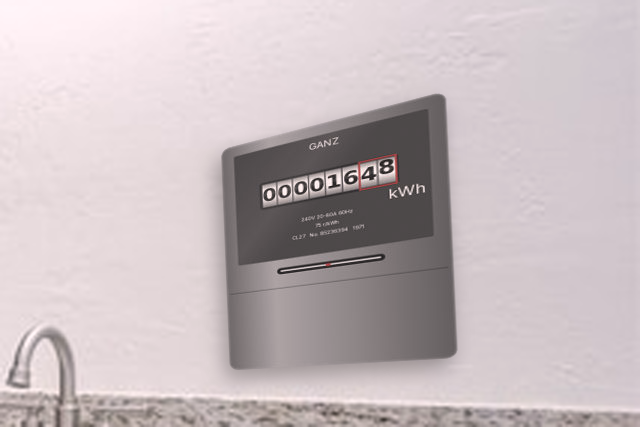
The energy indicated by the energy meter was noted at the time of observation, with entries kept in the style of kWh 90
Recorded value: kWh 16.48
